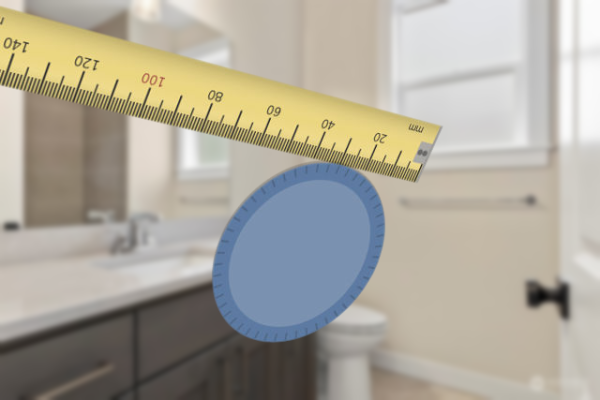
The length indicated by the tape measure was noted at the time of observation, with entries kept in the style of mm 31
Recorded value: mm 60
